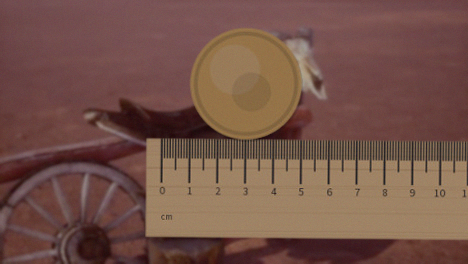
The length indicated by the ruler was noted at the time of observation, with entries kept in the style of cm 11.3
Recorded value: cm 4
